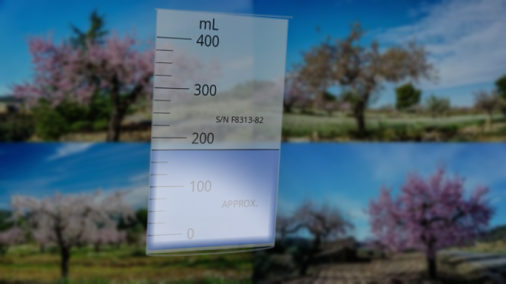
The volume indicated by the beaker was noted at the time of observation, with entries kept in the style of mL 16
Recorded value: mL 175
